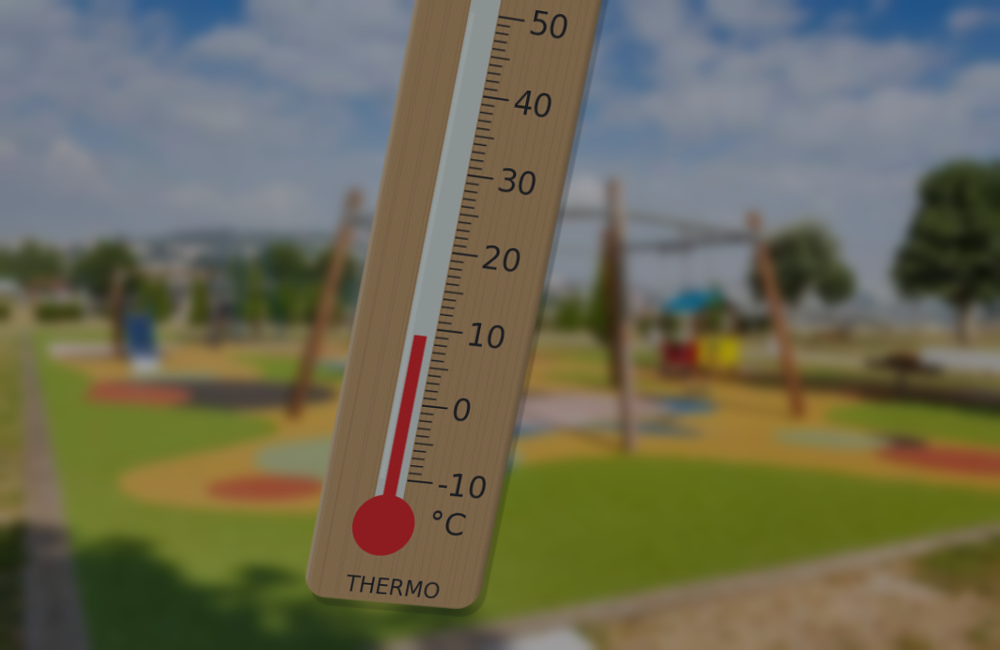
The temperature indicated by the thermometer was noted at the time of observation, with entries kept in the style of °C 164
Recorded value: °C 9
